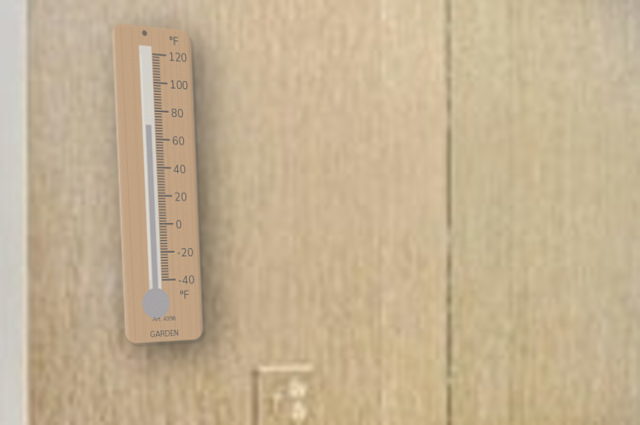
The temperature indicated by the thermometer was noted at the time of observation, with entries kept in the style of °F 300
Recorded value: °F 70
